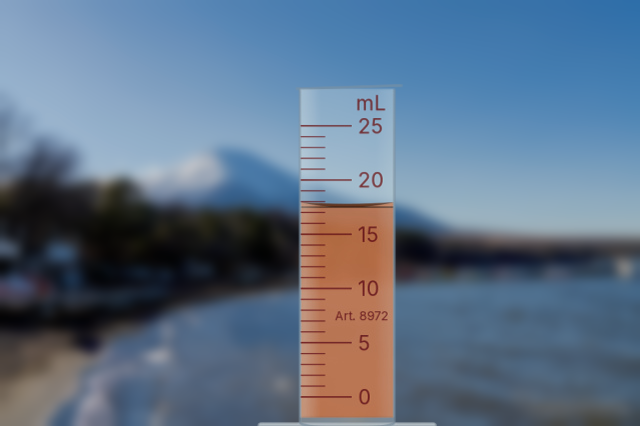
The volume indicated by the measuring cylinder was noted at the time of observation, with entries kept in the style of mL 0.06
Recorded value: mL 17.5
